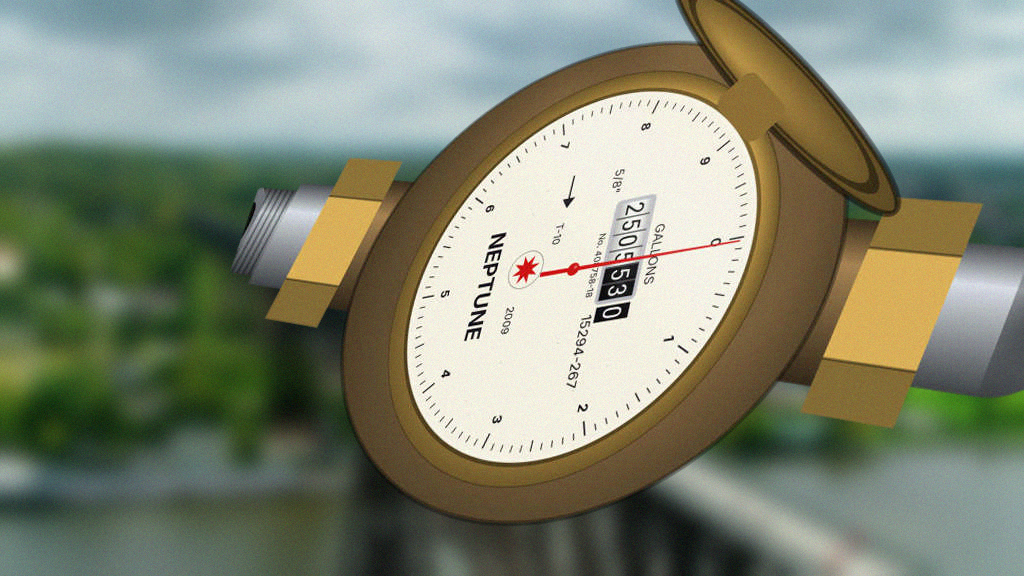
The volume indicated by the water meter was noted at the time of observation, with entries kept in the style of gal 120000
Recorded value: gal 2505530.0
